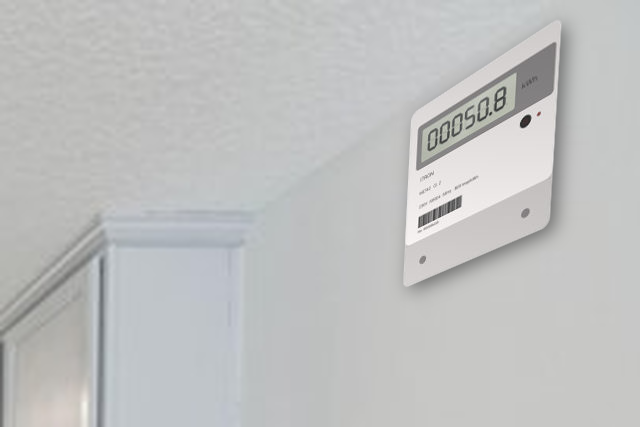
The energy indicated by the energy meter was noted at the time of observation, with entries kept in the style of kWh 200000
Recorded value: kWh 50.8
